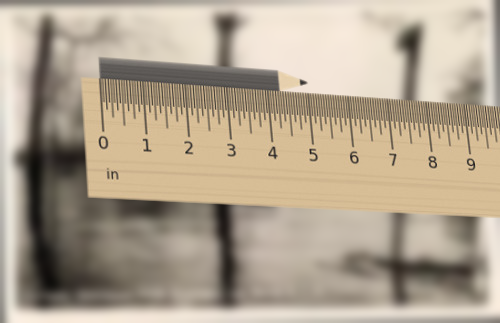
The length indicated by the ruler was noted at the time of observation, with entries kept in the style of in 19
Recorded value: in 5
